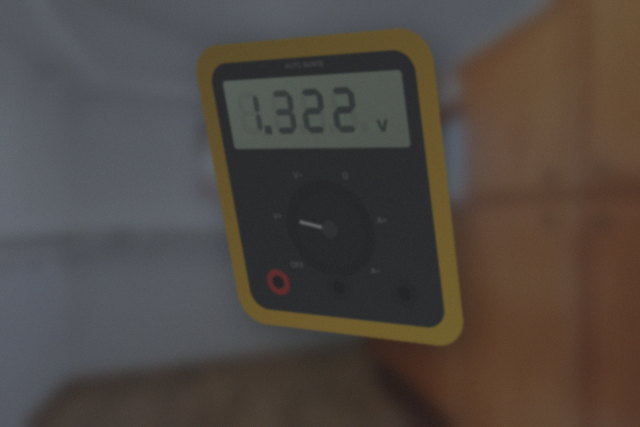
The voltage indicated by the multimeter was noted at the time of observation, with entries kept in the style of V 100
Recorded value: V 1.322
